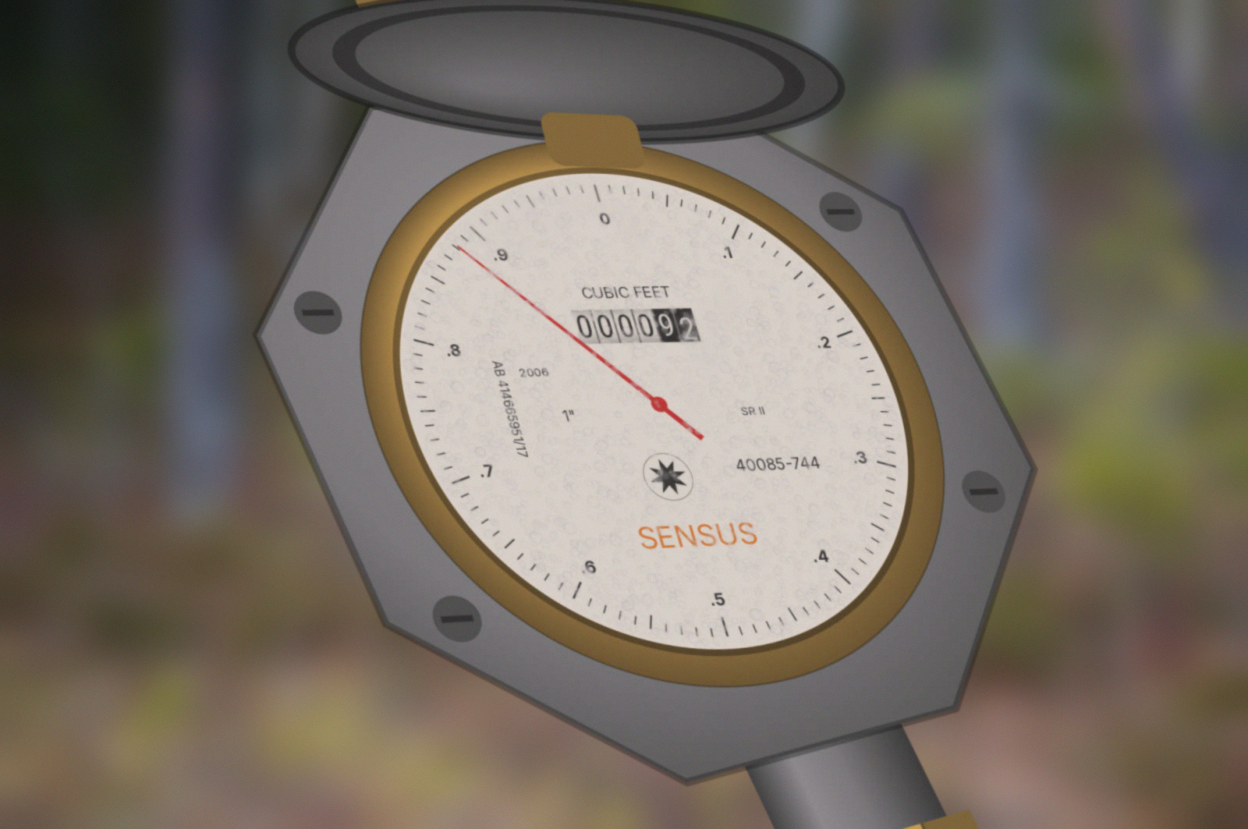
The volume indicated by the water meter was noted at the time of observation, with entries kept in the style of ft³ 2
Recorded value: ft³ 91.88
